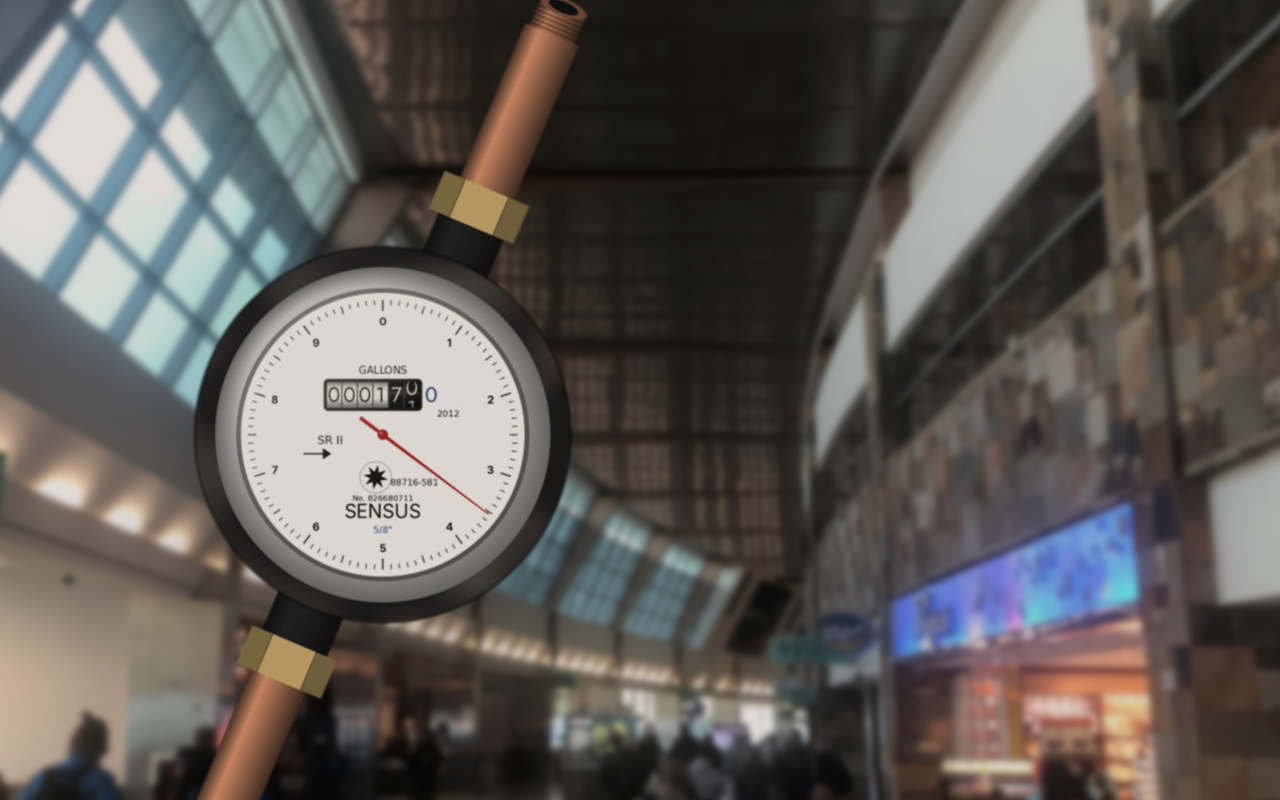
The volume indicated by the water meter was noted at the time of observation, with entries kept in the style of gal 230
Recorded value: gal 1703.5
